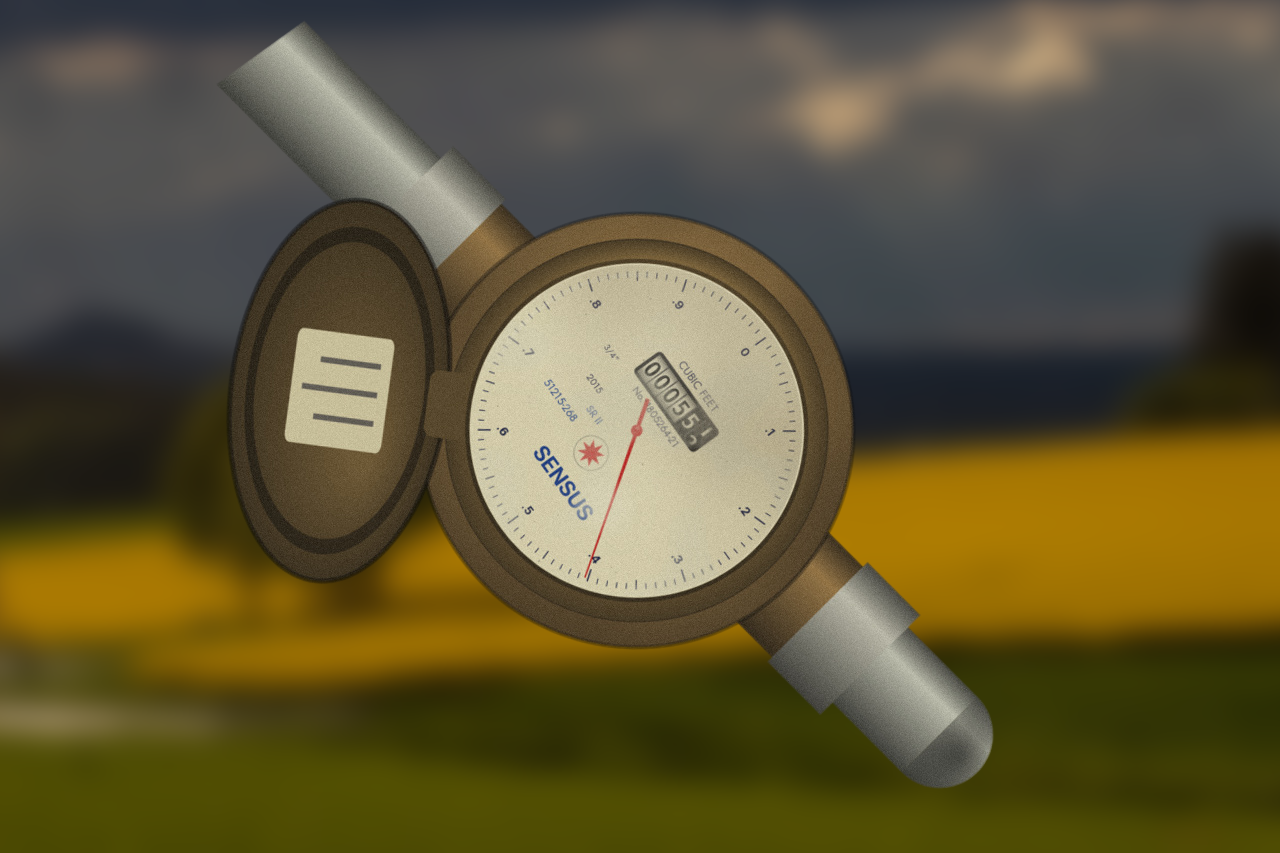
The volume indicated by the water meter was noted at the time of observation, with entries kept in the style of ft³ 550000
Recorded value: ft³ 551.40
